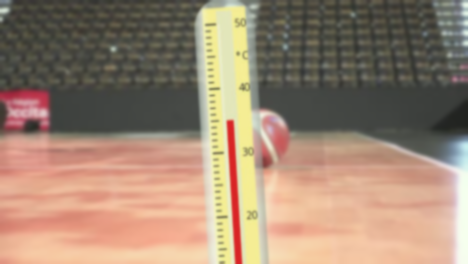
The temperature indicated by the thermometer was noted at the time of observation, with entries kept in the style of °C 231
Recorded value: °C 35
